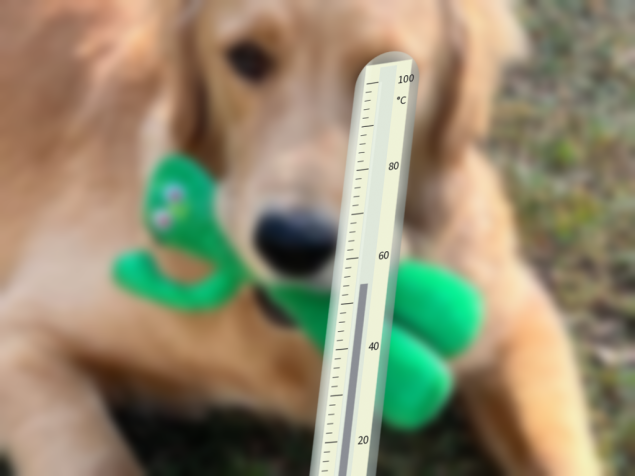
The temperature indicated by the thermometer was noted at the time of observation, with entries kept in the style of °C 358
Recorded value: °C 54
